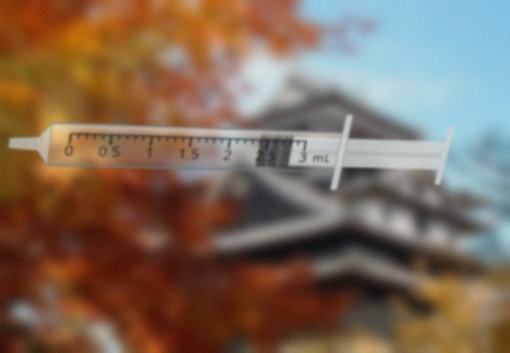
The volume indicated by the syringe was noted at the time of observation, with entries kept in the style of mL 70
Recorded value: mL 2.4
